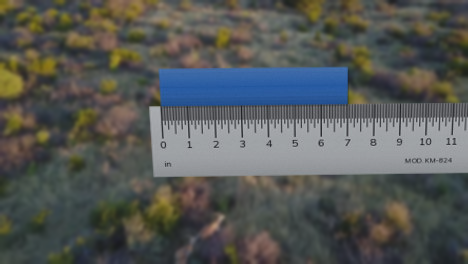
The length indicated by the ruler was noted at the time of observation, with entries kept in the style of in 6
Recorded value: in 7
